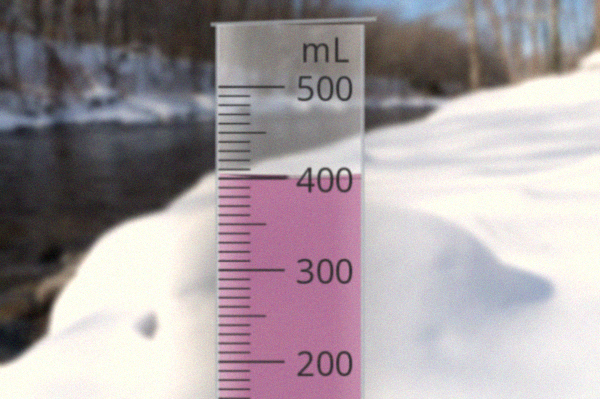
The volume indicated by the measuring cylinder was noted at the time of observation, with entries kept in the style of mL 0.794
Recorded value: mL 400
